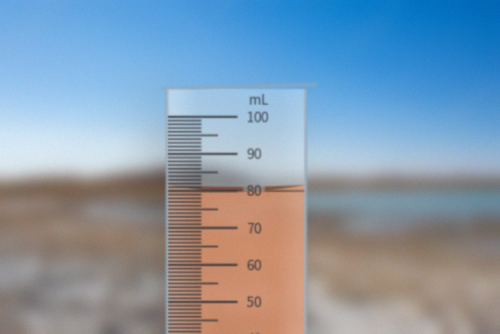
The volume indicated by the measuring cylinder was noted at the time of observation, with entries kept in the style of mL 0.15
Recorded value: mL 80
